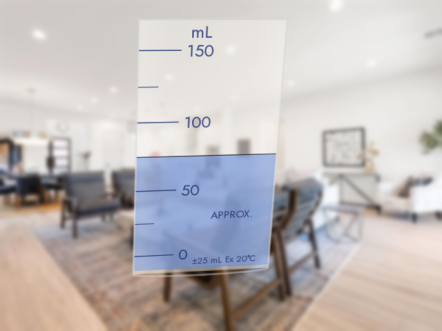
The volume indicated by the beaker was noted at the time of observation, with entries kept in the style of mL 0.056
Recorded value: mL 75
